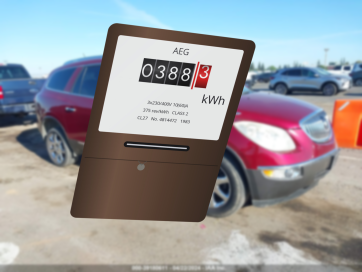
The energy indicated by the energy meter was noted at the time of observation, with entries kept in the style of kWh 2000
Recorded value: kWh 388.3
